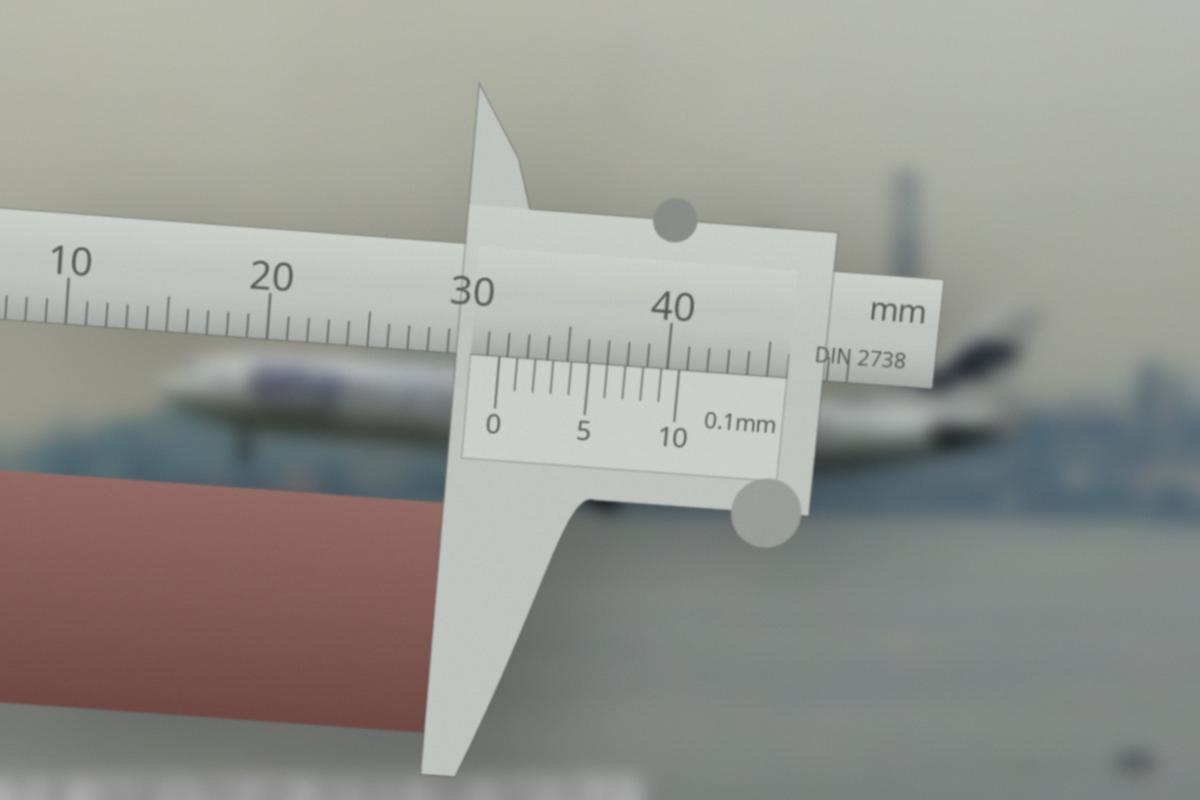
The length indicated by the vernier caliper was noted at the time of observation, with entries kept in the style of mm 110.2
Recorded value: mm 31.6
